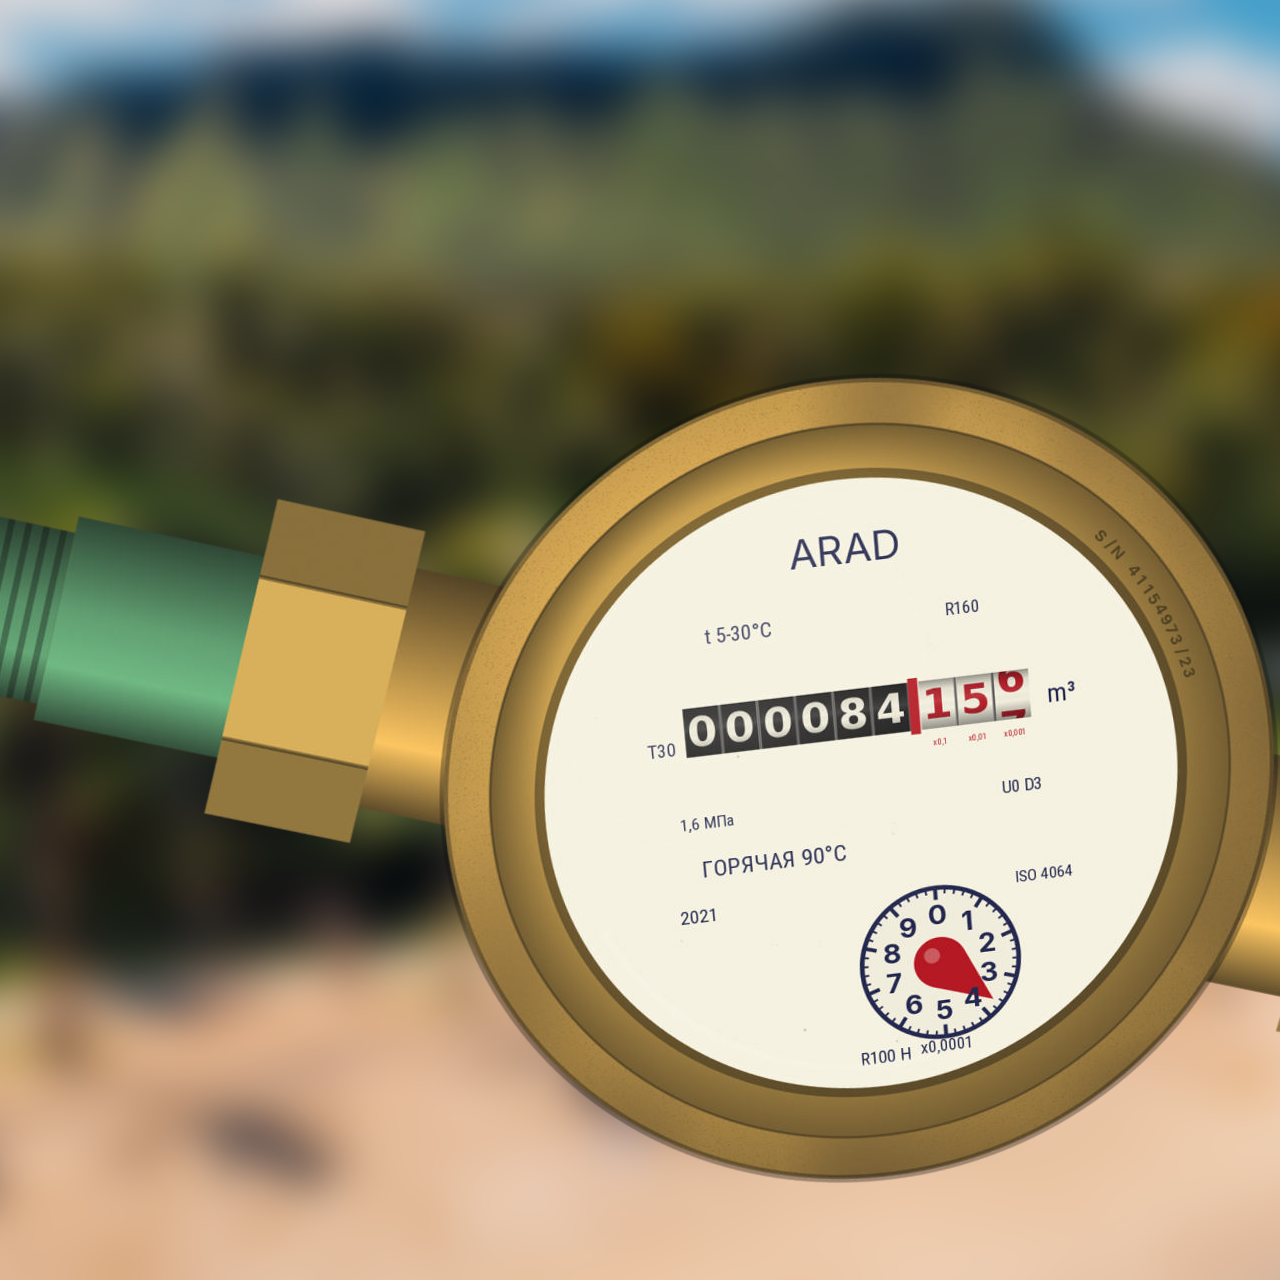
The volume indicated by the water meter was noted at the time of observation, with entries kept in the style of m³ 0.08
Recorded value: m³ 84.1563
